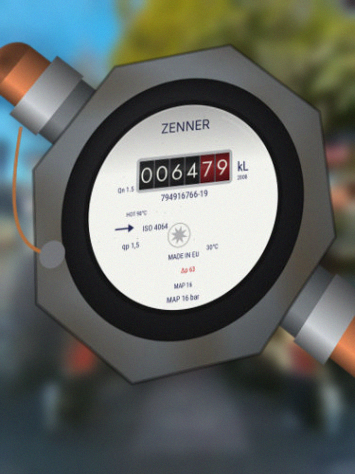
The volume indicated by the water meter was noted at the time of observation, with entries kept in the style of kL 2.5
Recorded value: kL 64.79
